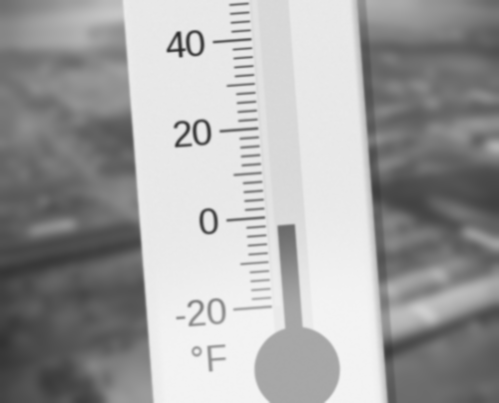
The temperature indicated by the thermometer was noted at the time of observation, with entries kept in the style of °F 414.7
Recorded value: °F -2
